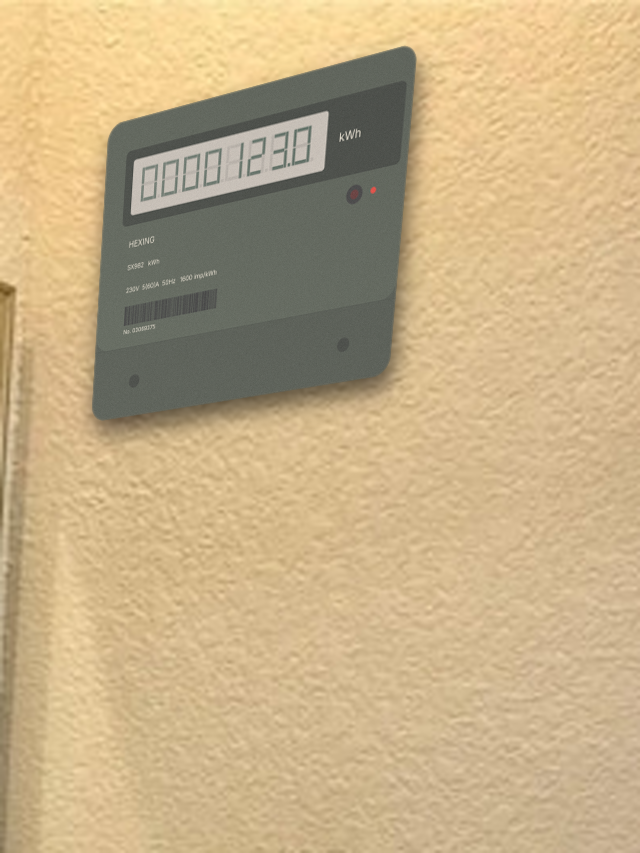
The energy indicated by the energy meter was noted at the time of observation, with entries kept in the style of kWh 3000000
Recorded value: kWh 123.0
